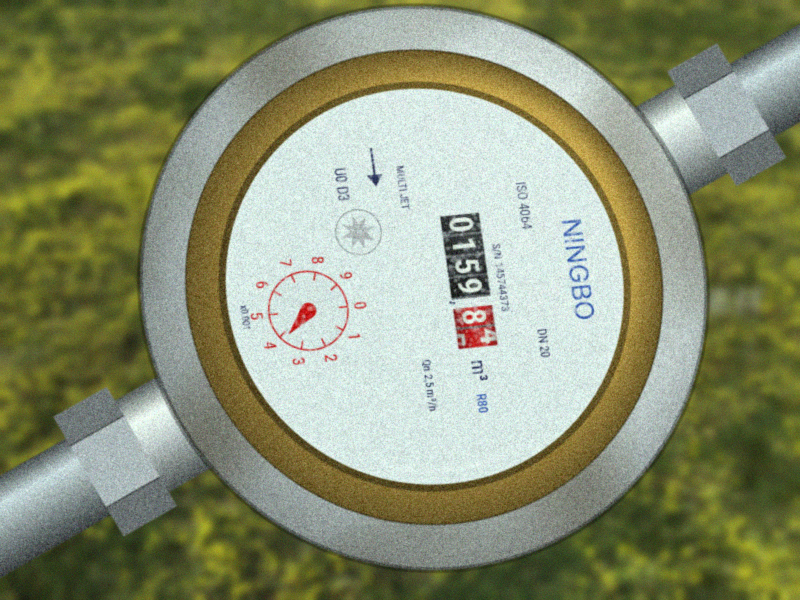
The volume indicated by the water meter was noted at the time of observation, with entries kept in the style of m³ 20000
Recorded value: m³ 159.843
